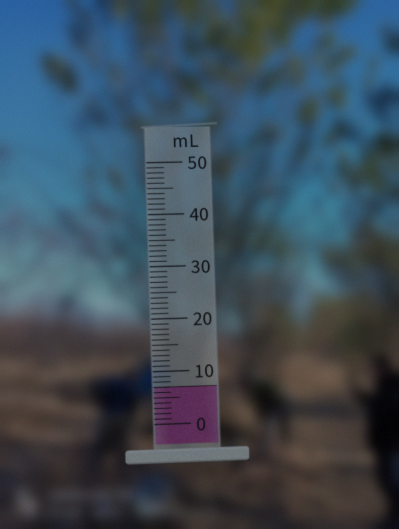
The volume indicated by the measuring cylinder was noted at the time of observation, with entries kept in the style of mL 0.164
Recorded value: mL 7
